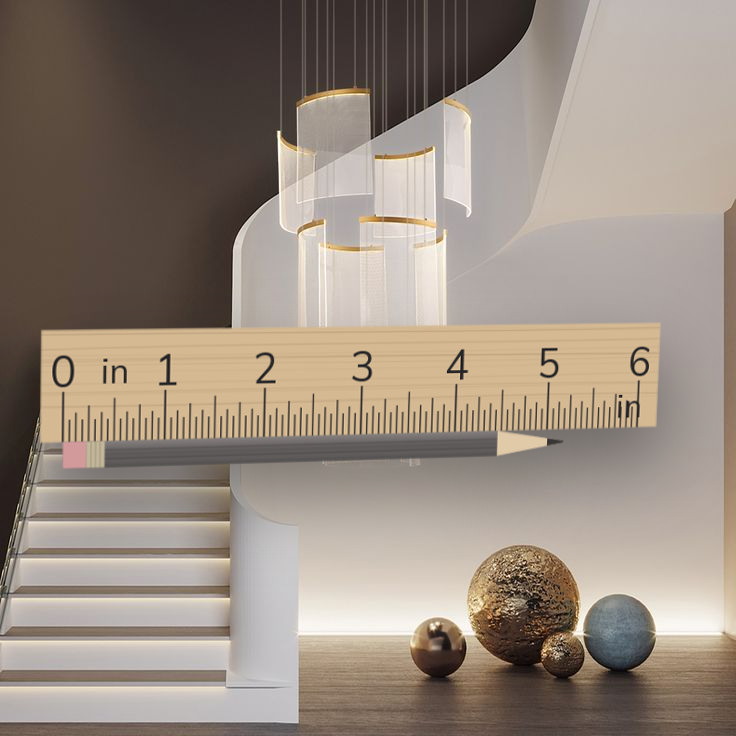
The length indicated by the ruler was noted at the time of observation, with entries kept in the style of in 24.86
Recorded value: in 5.1875
